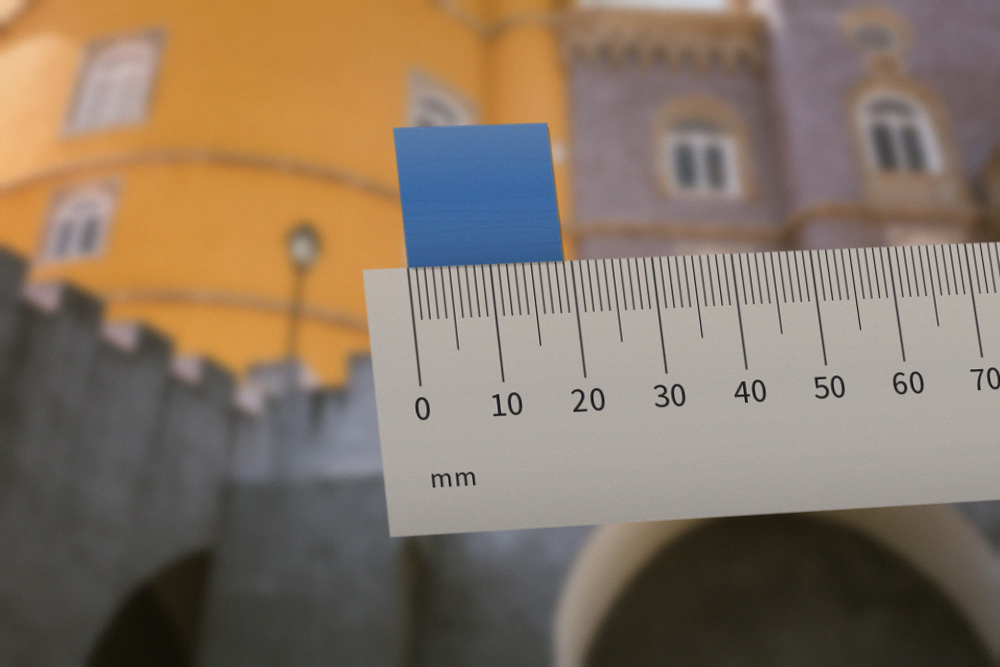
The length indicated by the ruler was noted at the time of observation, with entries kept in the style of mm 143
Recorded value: mm 19
